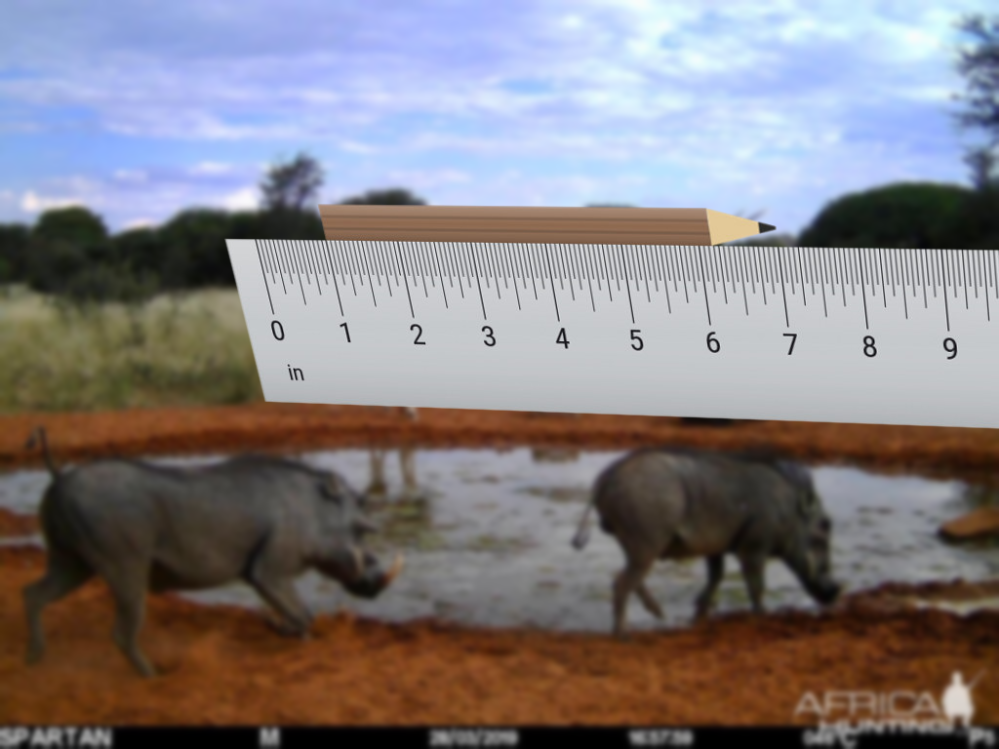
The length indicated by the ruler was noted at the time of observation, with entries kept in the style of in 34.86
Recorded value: in 6
